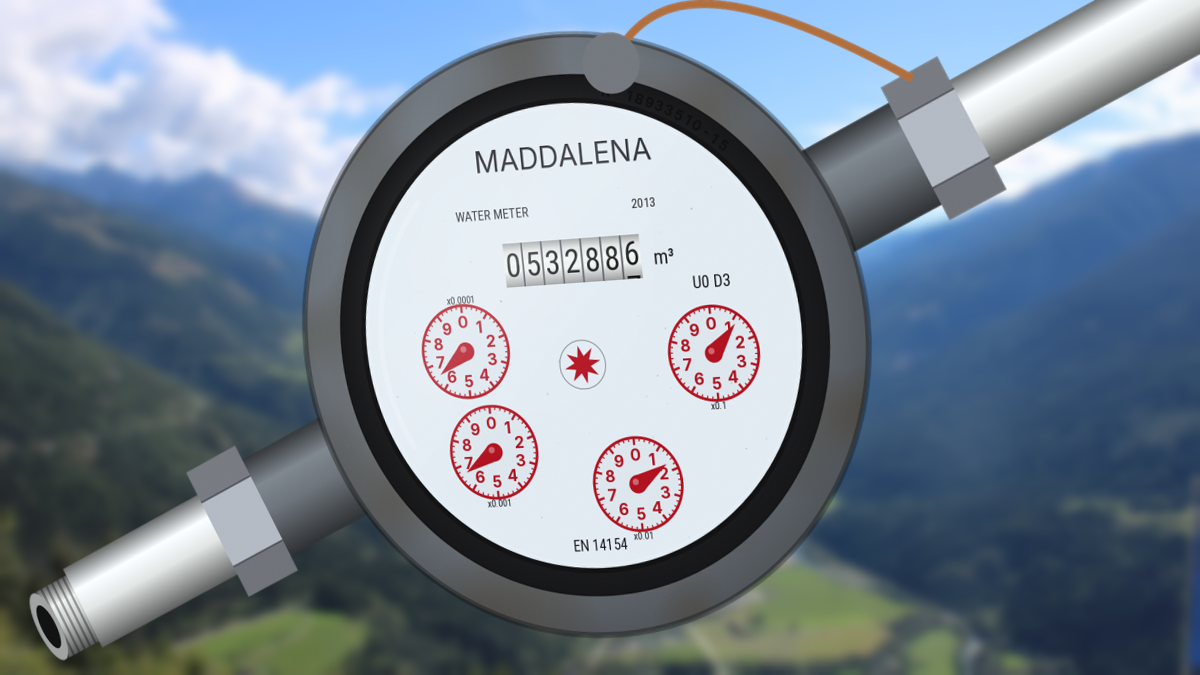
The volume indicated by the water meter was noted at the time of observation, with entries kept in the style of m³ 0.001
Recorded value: m³ 532886.1166
